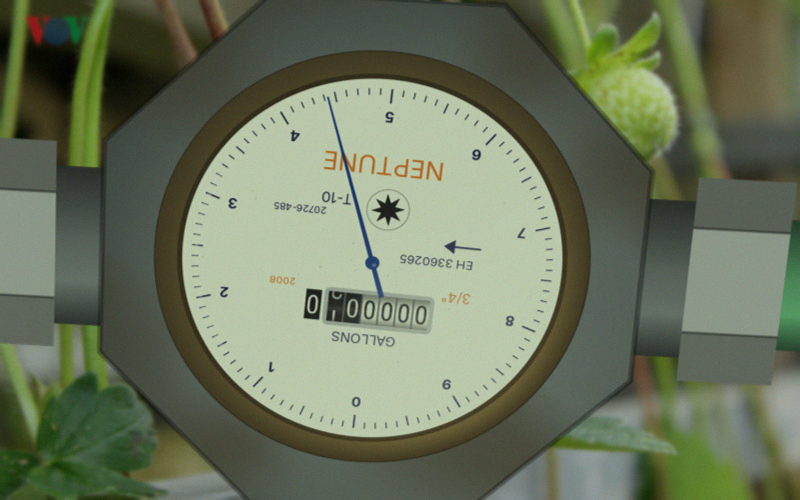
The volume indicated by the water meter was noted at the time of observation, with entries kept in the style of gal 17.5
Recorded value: gal 14.4
